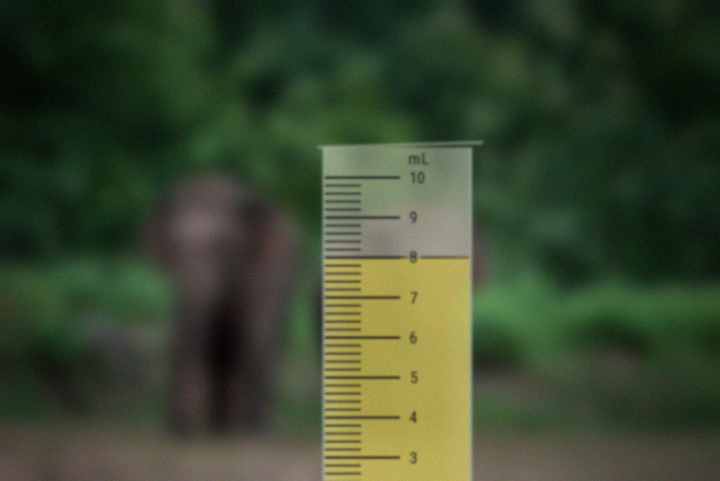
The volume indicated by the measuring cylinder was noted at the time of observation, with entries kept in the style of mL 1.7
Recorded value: mL 8
